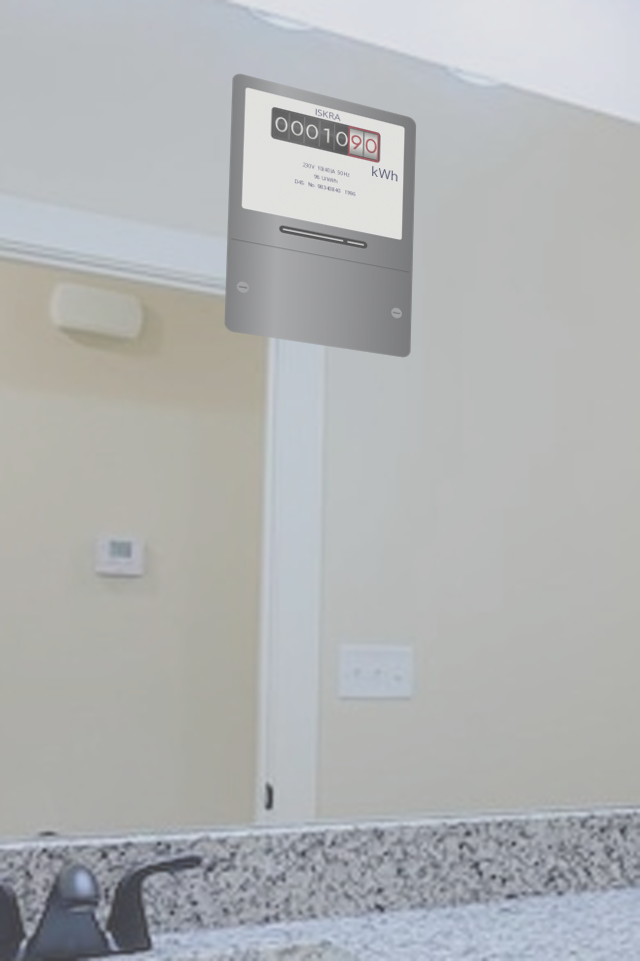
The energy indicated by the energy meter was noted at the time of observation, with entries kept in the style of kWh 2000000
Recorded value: kWh 10.90
